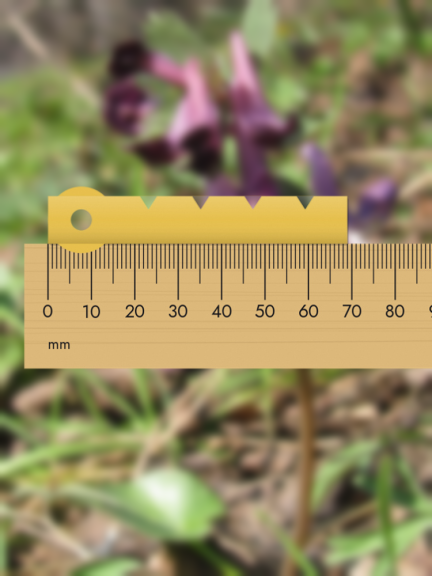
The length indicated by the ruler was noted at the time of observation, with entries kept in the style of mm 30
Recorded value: mm 69
